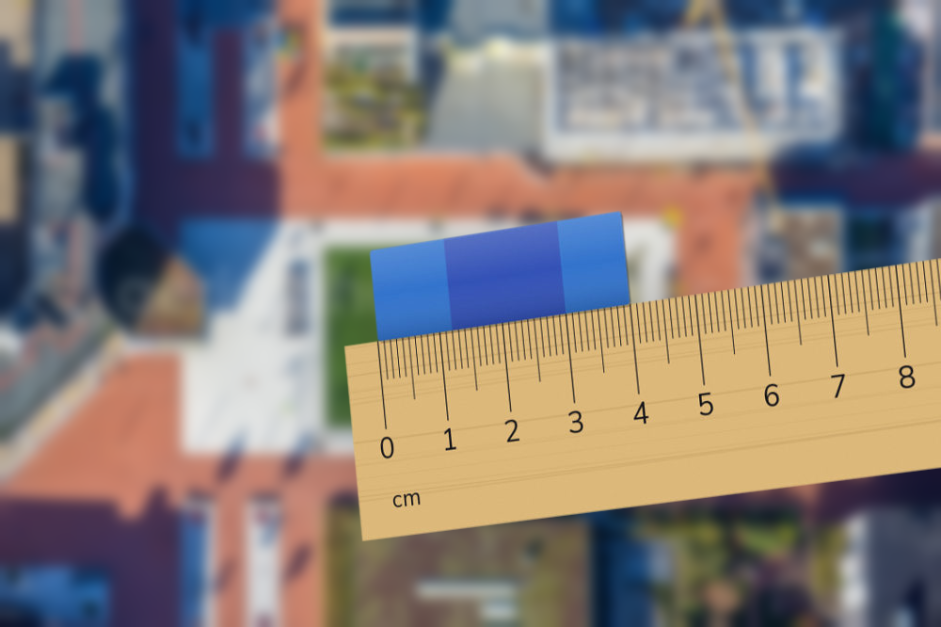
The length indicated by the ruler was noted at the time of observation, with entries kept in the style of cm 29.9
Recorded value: cm 4
